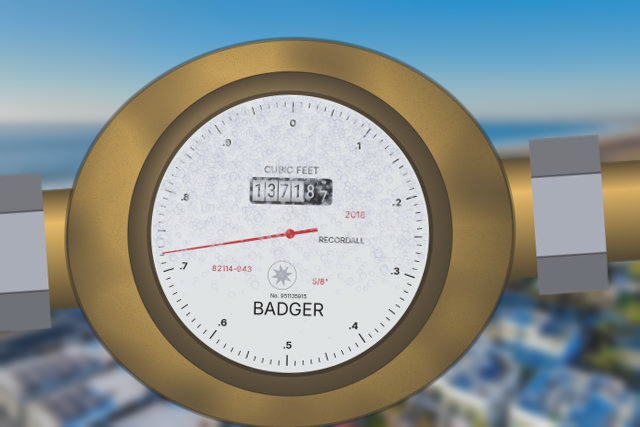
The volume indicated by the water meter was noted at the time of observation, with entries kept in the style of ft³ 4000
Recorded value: ft³ 137186.72
